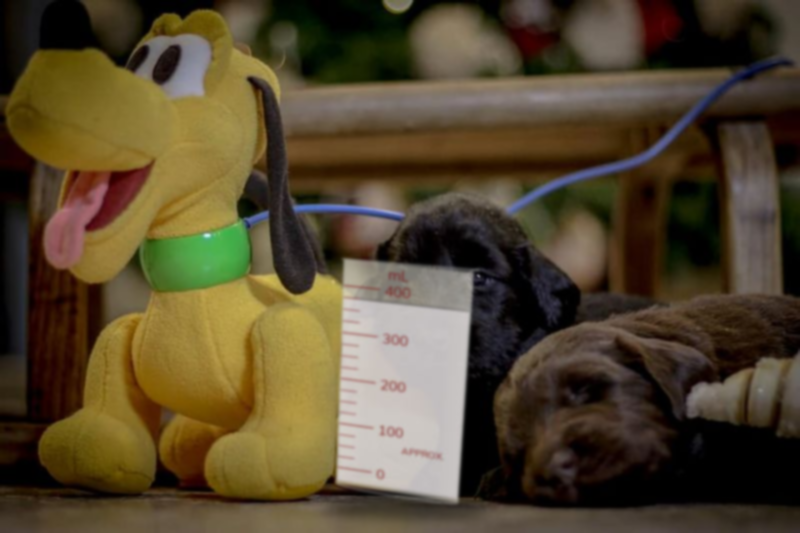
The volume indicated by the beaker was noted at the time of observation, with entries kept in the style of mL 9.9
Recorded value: mL 375
